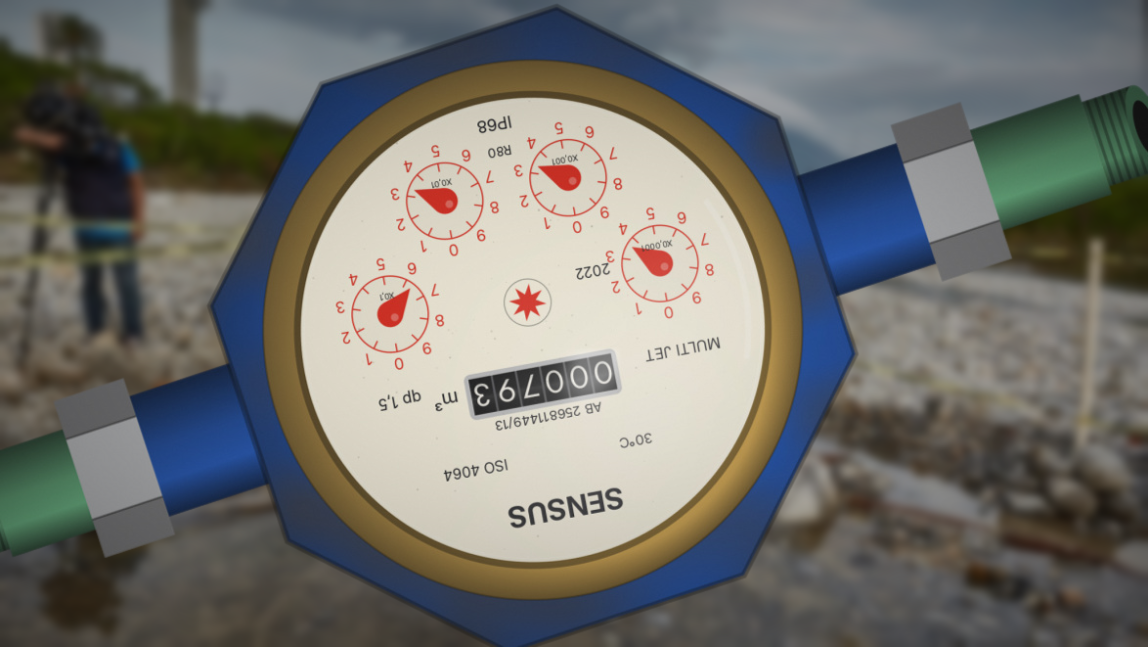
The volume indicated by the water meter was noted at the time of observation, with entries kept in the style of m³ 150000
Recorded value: m³ 793.6333
